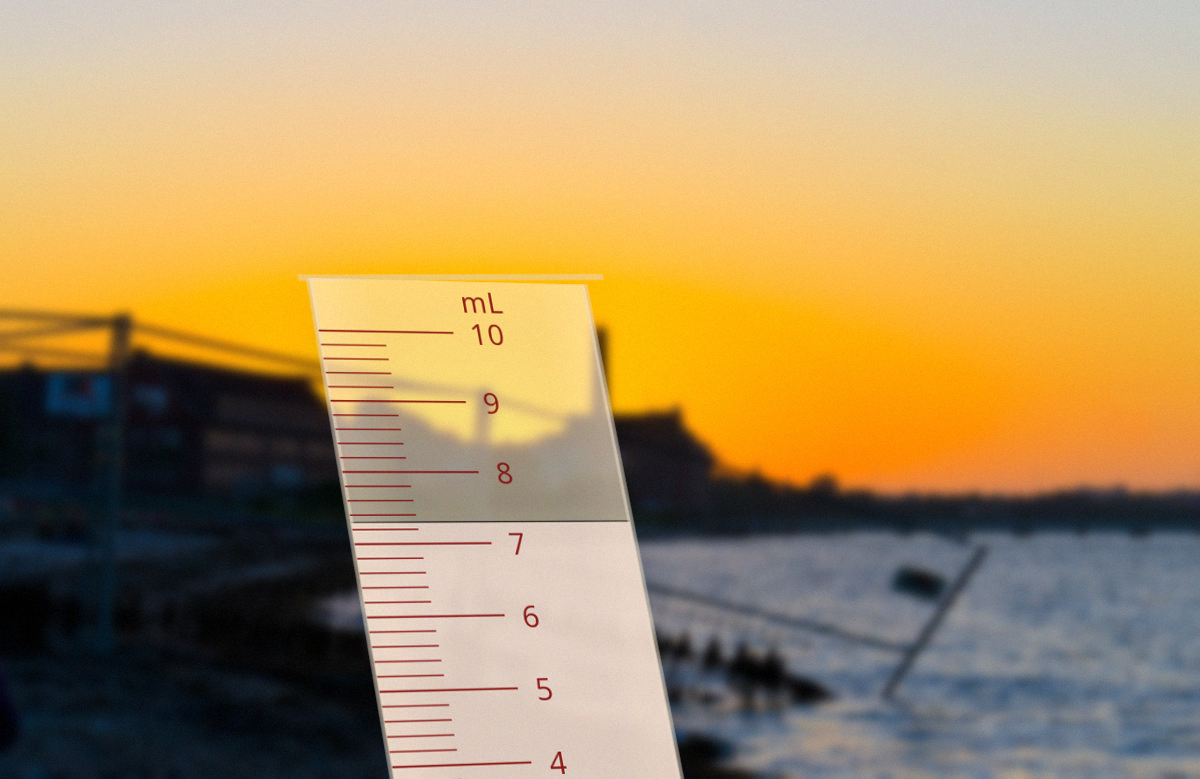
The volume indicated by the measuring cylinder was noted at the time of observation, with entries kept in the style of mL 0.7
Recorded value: mL 7.3
